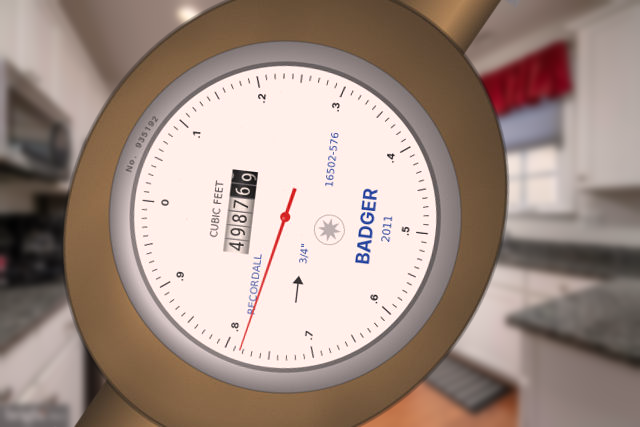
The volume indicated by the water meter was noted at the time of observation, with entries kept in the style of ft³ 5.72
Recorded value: ft³ 498768.78
